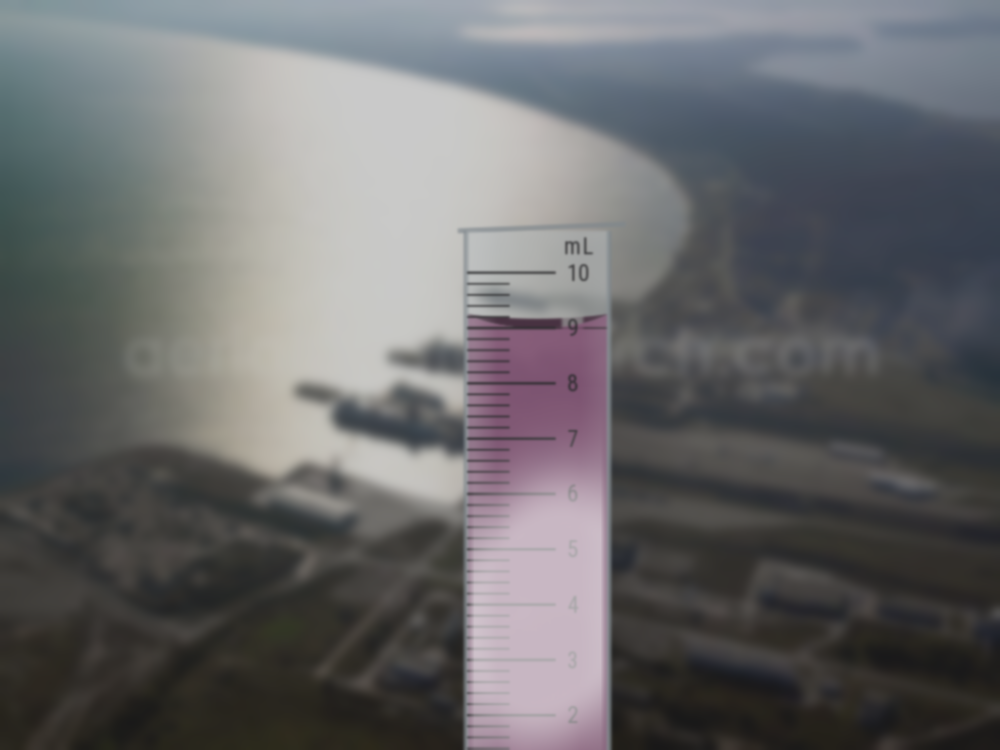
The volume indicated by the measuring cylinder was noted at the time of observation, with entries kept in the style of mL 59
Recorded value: mL 9
